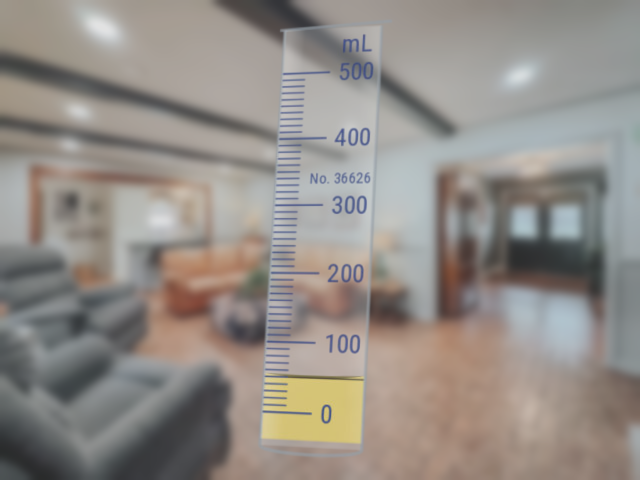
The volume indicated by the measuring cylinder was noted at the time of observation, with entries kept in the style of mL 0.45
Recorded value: mL 50
